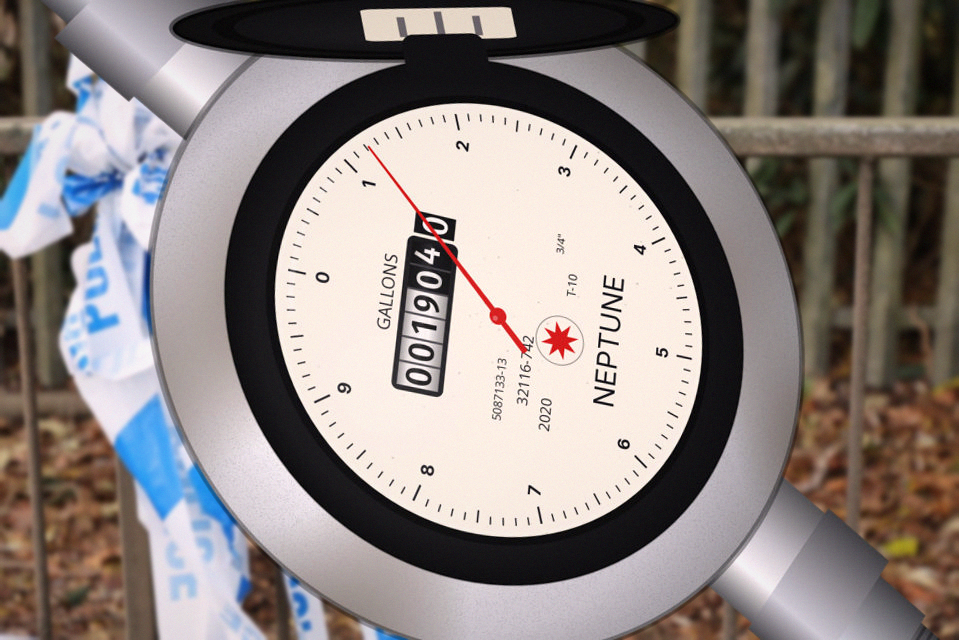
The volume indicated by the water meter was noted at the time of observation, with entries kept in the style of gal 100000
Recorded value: gal 19041.2
